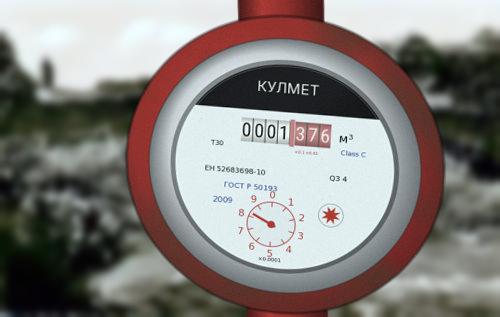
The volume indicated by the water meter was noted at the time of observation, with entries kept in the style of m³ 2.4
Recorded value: m³ 1.3768
